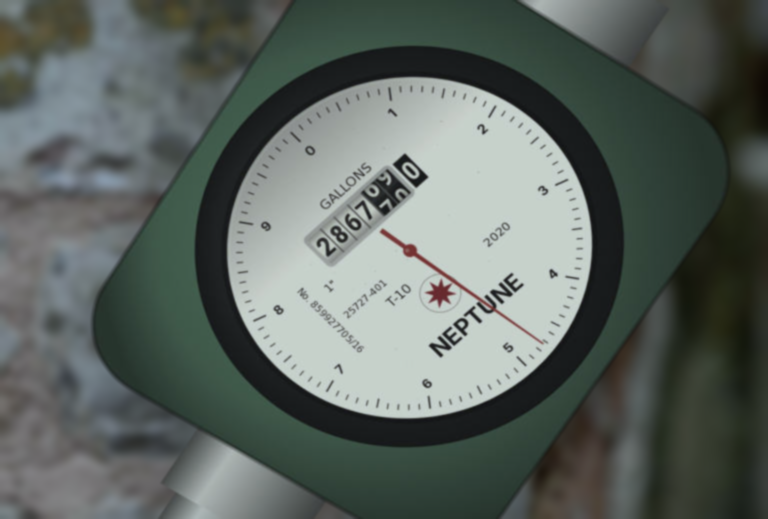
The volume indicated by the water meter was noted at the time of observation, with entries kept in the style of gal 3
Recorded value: gal 2867694.7
